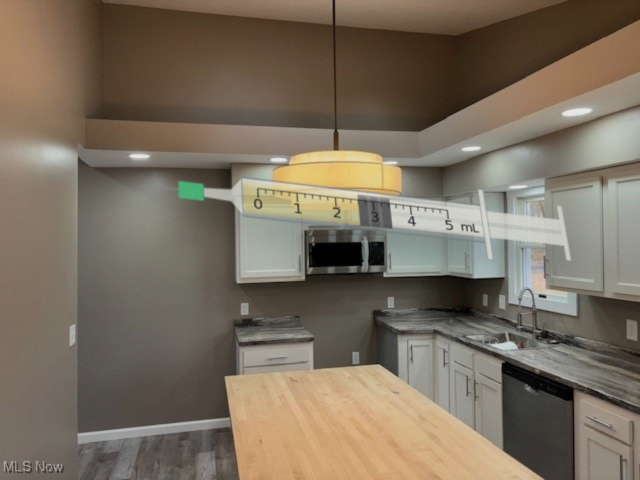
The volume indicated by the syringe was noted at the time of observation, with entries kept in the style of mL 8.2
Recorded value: mL 2.6
